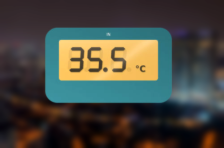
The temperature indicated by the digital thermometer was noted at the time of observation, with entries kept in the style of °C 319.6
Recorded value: °C 35.5
